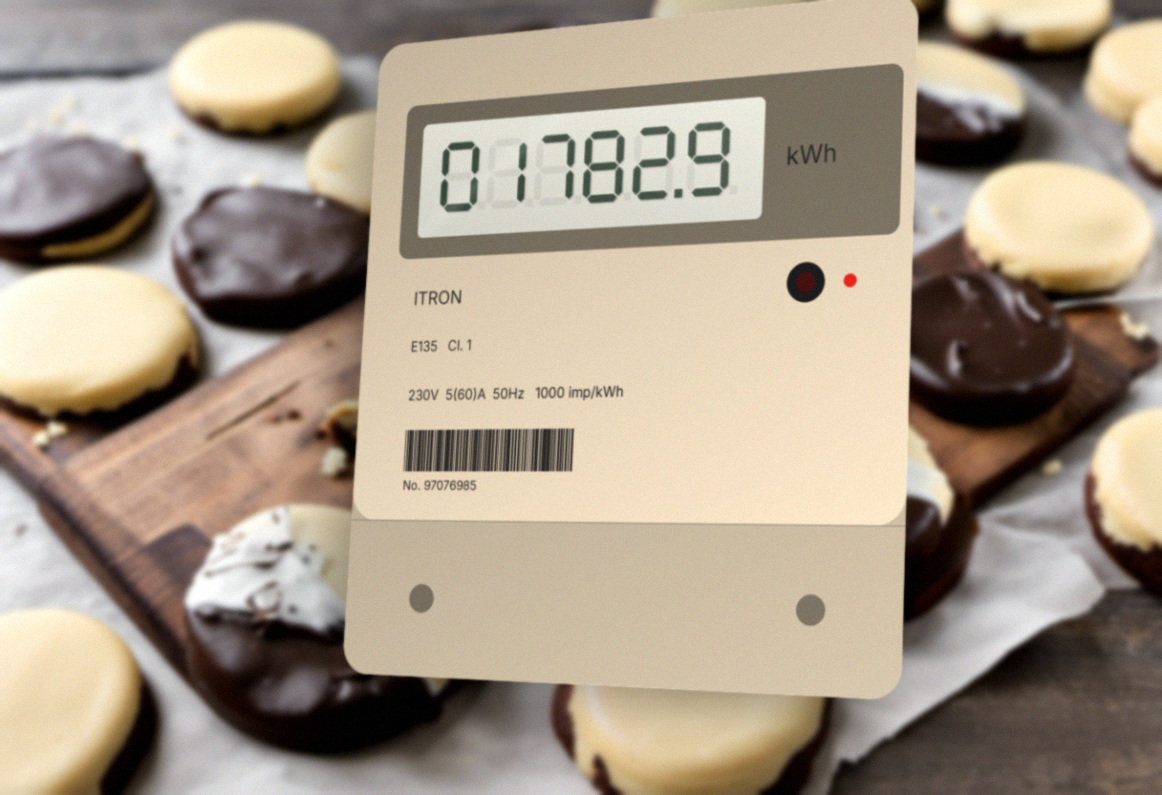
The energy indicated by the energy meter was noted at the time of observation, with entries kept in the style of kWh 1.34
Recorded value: kWh 1782.9
